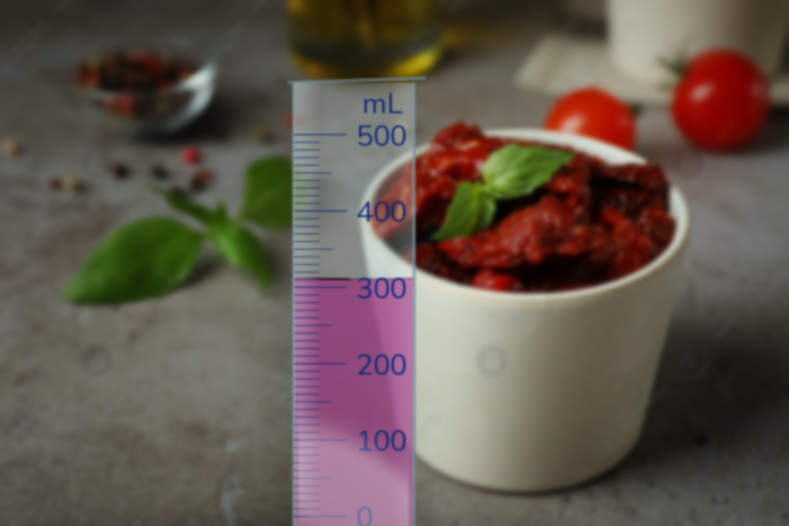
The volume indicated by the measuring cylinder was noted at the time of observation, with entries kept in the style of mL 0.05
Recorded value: mL 310
